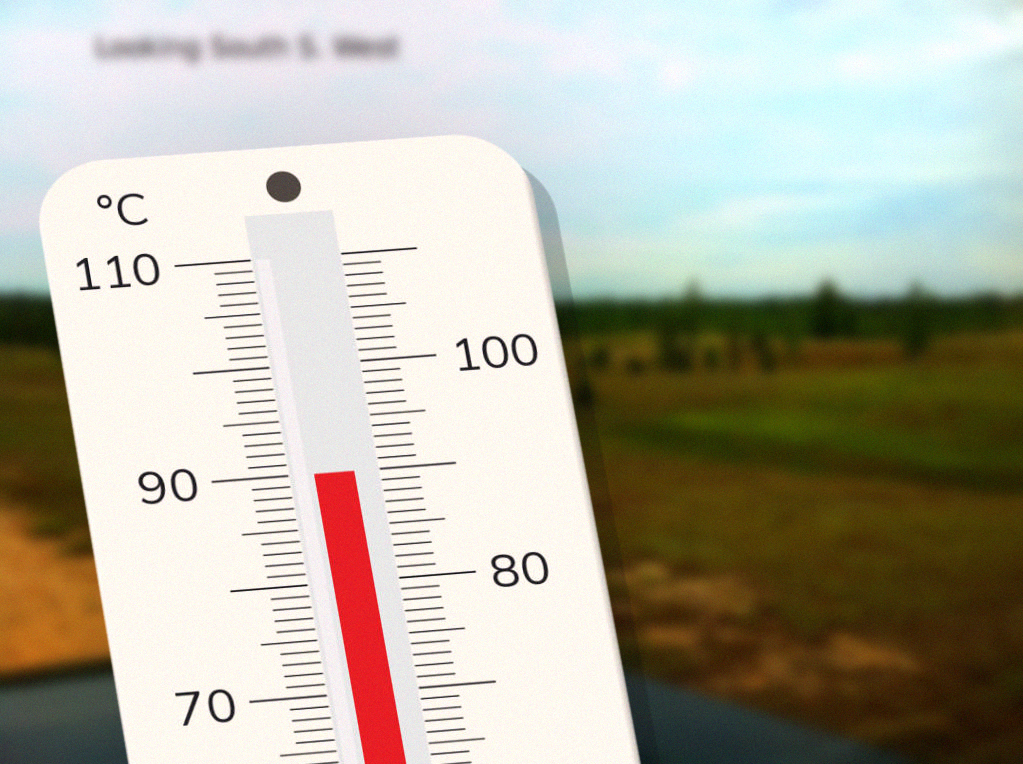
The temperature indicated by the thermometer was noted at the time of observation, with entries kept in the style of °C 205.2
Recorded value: °C 90
